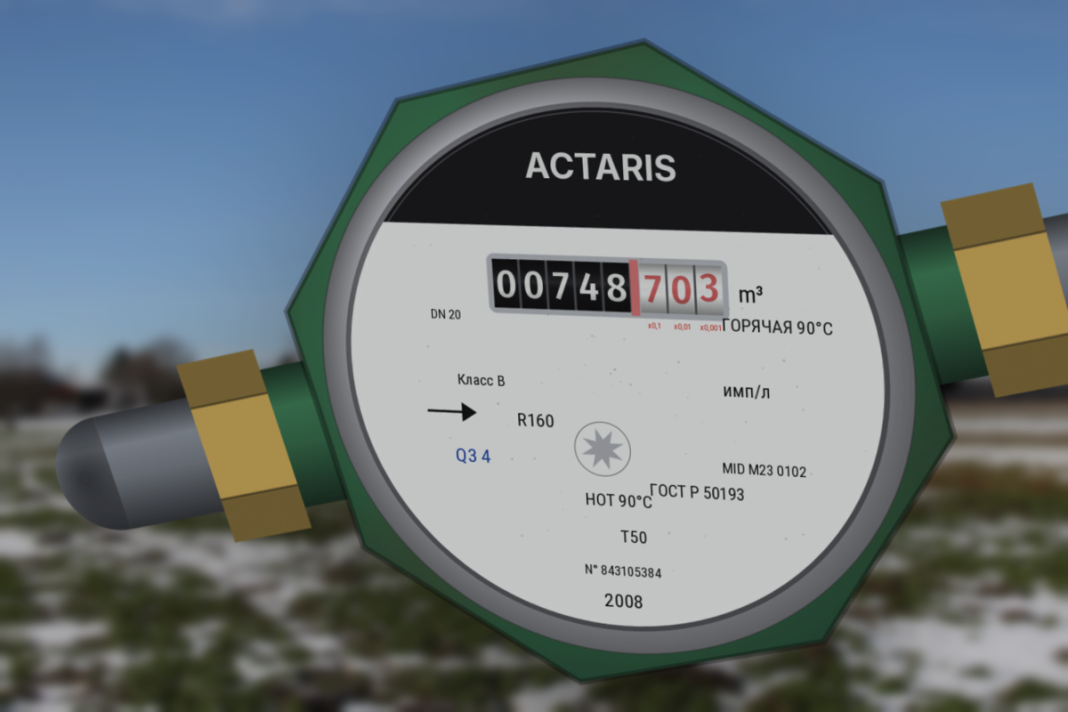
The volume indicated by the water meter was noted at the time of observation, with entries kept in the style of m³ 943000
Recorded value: m³ 748.703
